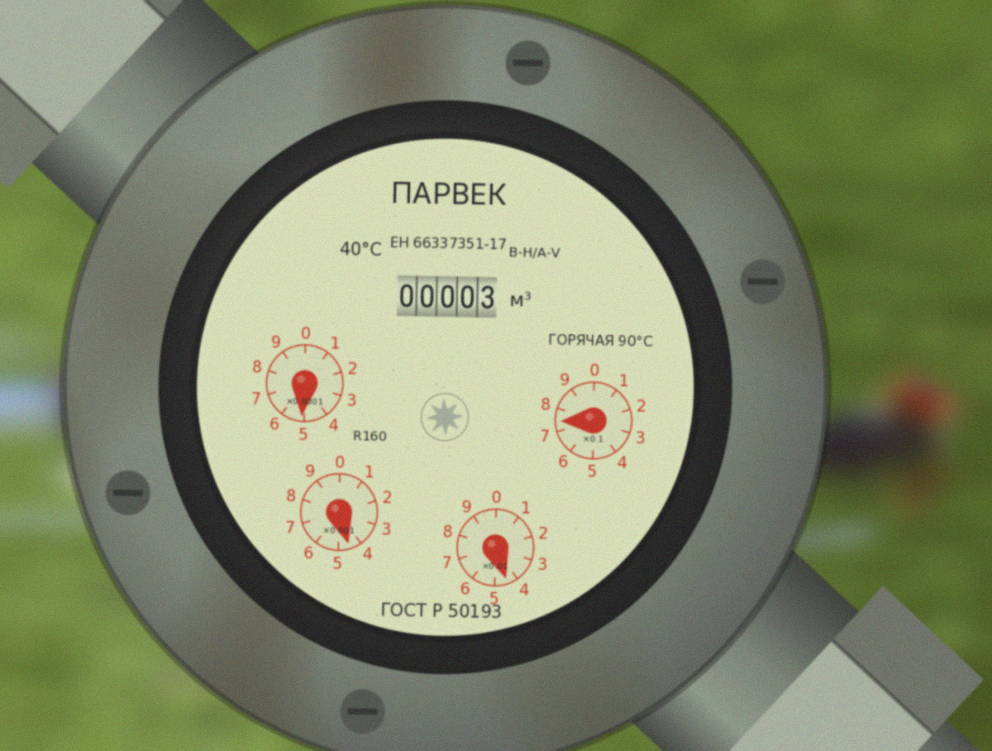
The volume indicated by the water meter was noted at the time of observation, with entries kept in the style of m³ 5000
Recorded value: m³ 3.7445
